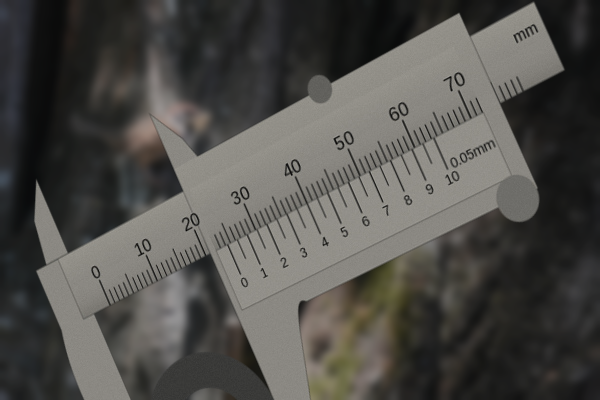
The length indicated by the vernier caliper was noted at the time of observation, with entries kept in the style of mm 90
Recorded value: mm 24.4
